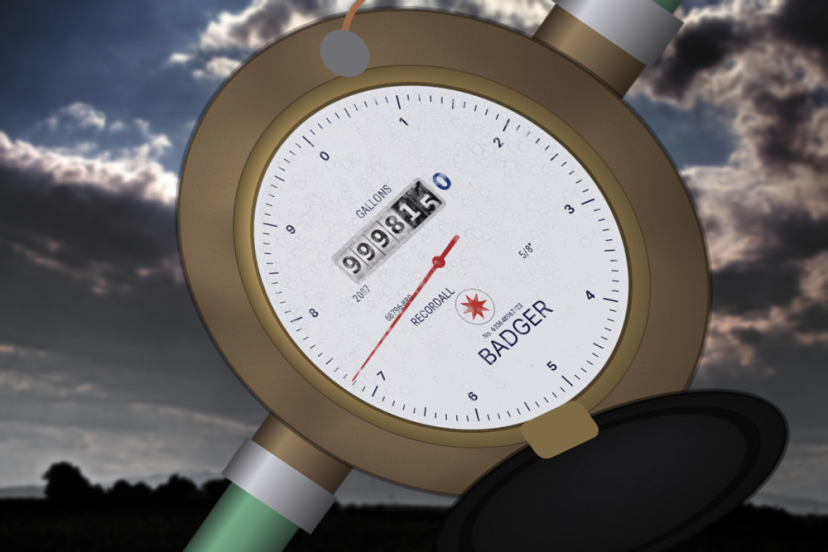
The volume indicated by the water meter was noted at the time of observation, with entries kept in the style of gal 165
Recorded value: gal 9998147.2
